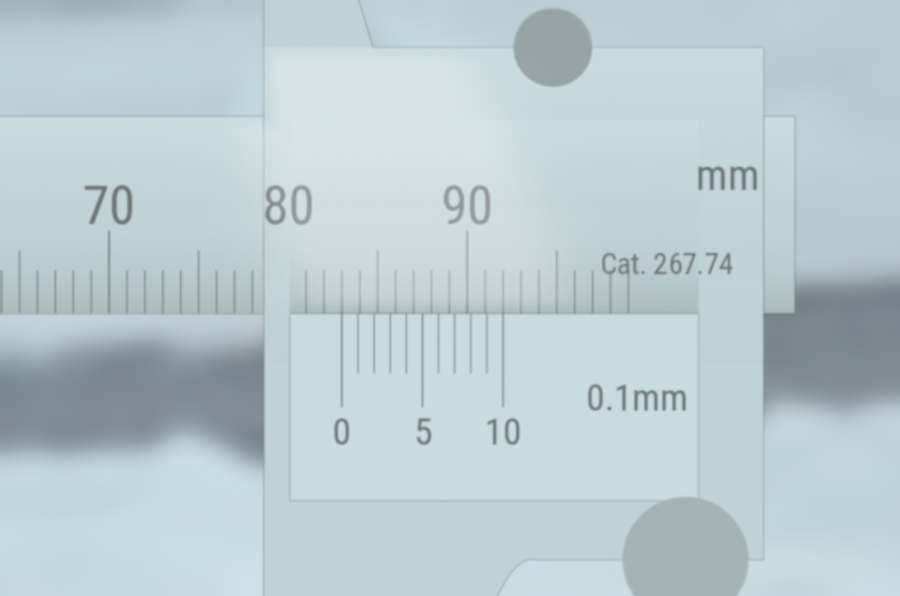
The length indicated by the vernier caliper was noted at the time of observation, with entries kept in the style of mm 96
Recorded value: mm 83.0
